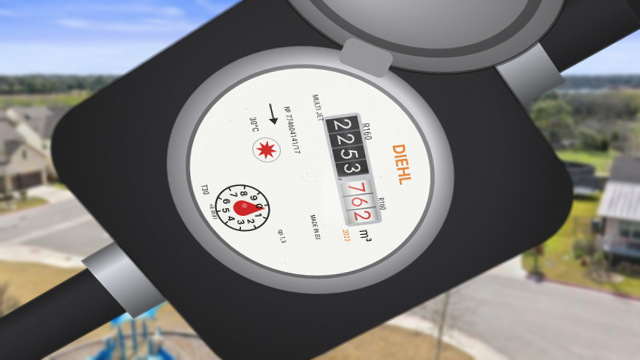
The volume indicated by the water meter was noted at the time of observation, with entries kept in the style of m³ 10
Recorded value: m³ 2253.7620
